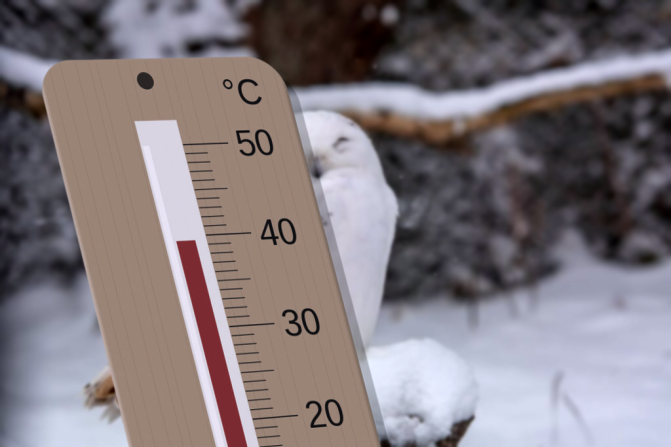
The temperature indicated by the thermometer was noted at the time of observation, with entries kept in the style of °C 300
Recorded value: °C 39.5
